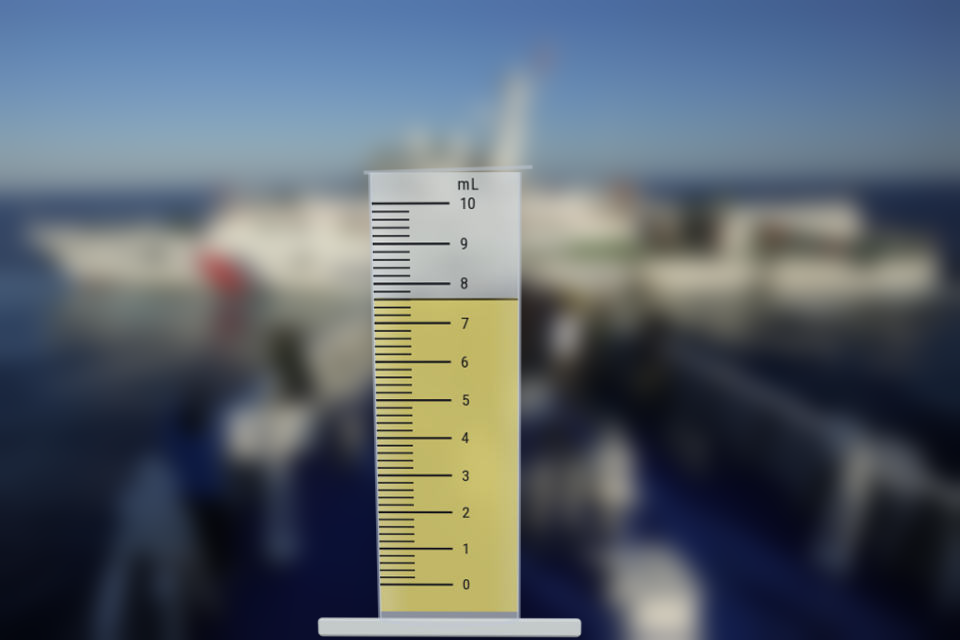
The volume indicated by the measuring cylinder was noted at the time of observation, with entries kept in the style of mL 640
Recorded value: mL 7.6
